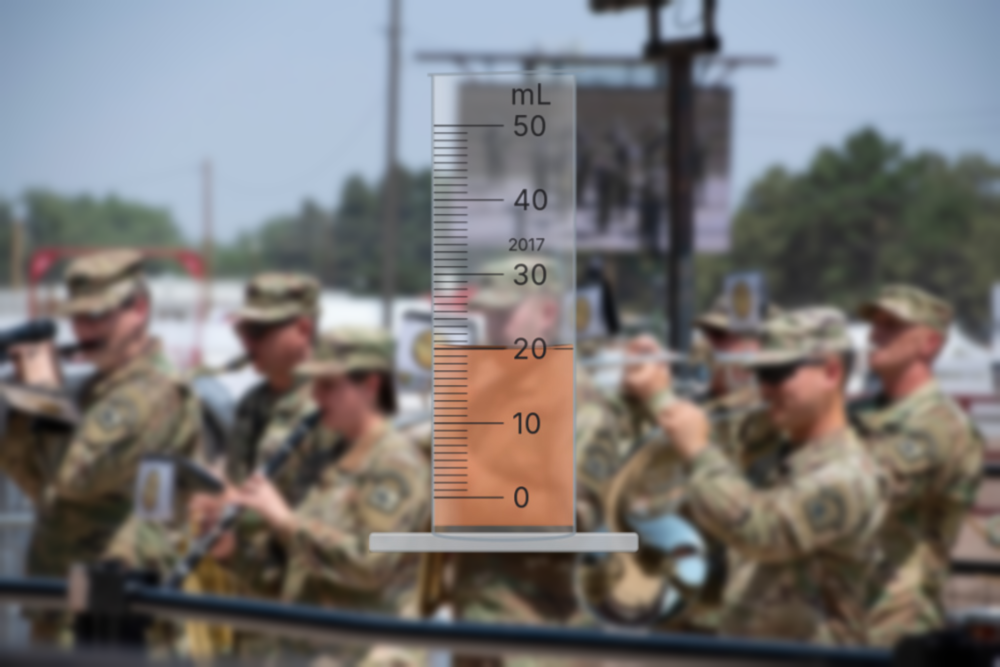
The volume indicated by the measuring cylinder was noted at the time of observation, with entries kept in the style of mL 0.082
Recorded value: mL 20
